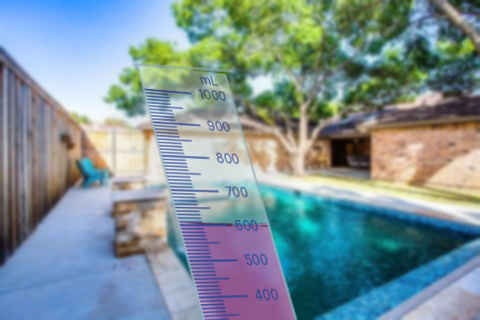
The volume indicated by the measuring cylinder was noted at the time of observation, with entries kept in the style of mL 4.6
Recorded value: mL 600
